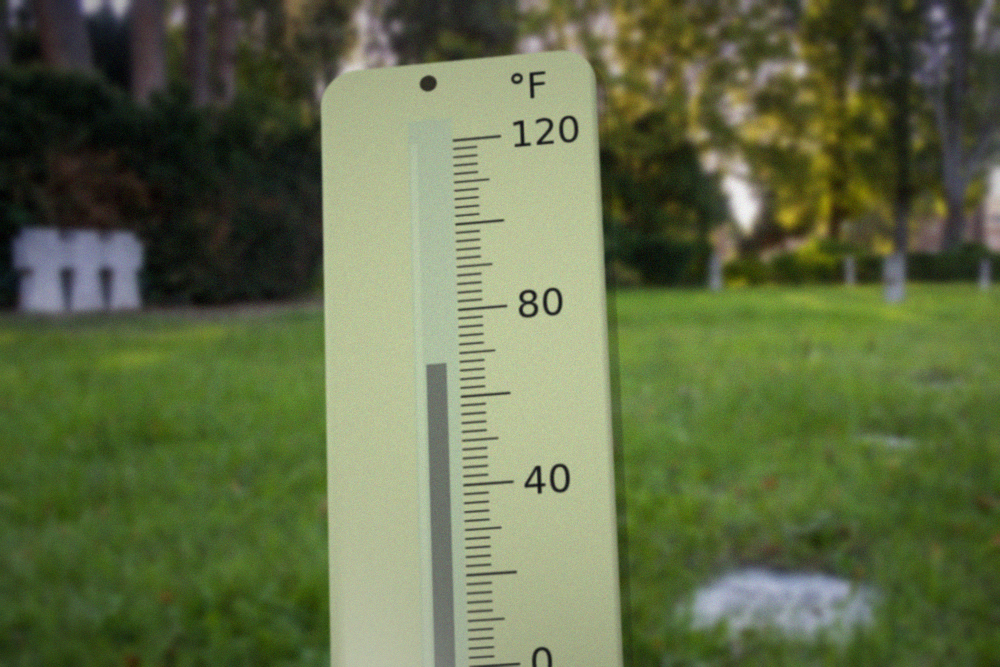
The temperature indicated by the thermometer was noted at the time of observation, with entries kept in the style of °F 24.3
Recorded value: °F 68
